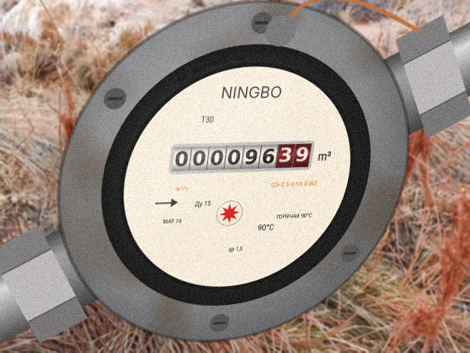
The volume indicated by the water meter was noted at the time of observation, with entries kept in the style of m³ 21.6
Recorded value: m³ 96.39
